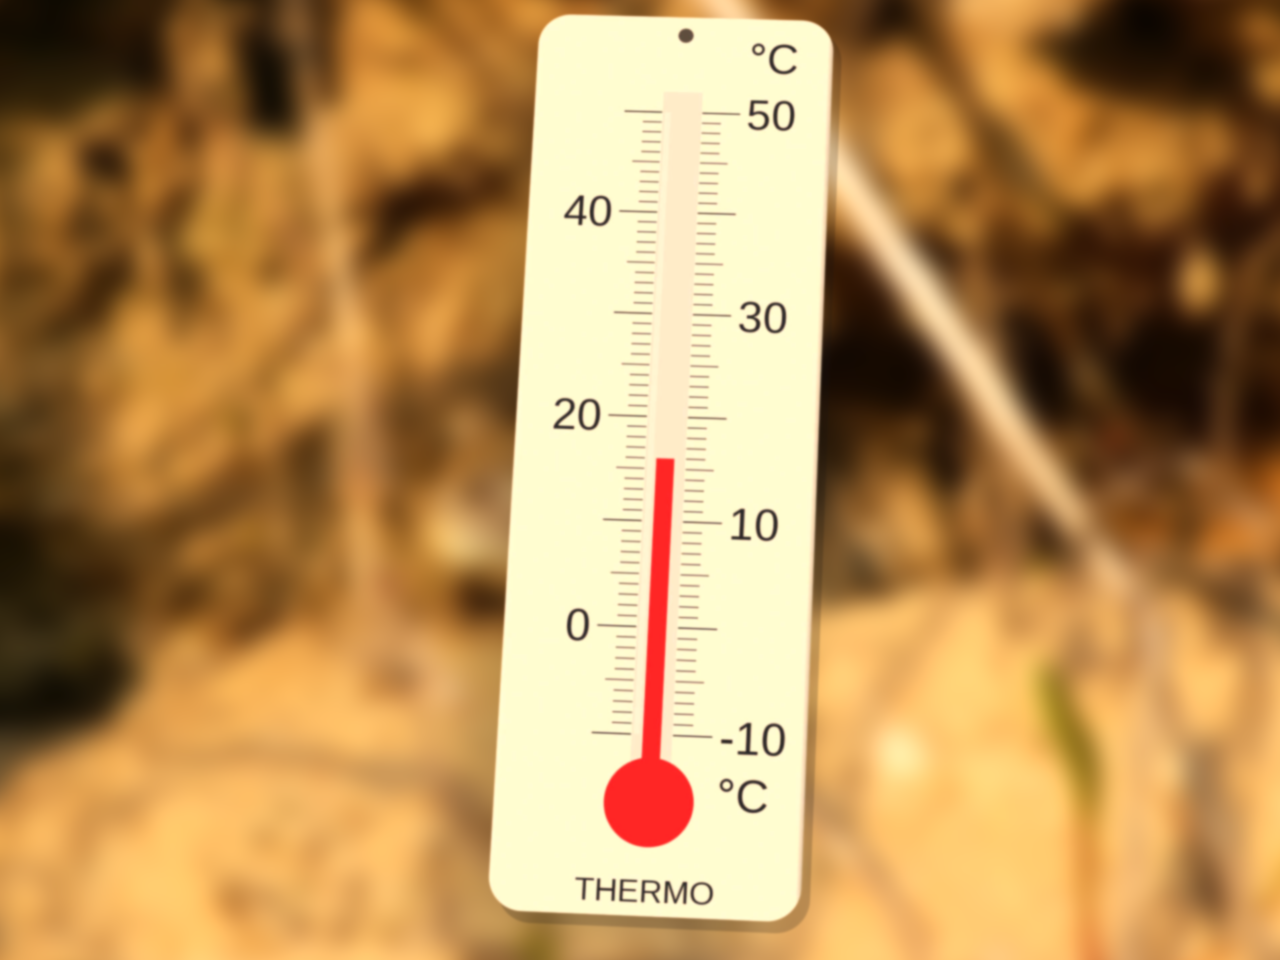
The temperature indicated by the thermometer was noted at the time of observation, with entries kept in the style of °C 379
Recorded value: °C 16
